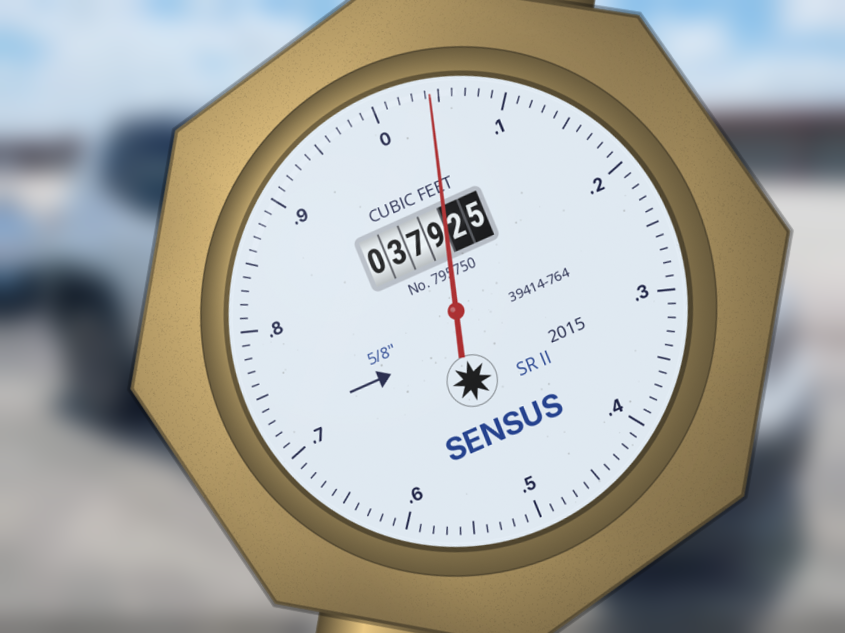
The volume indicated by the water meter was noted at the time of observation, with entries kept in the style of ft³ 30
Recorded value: ft³ 37925.04
